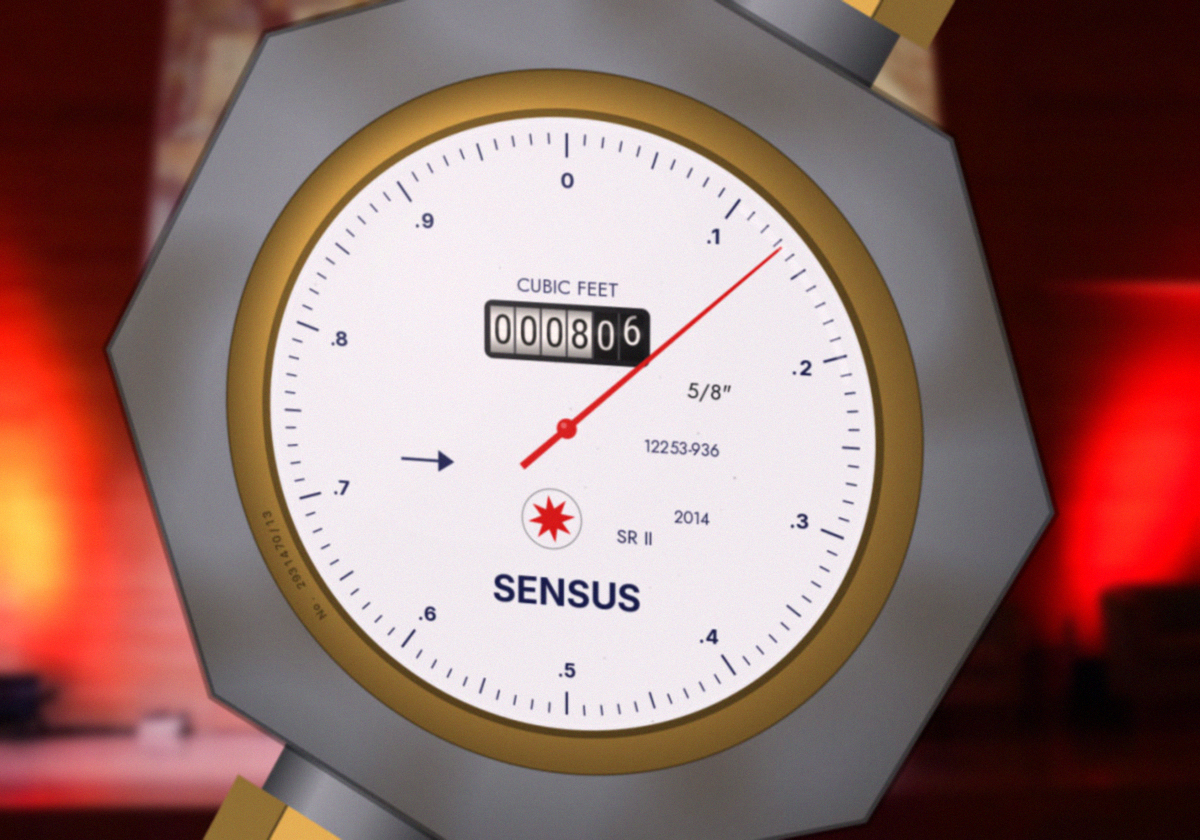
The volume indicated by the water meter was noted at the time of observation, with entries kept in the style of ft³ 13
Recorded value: ft³ 806.13
